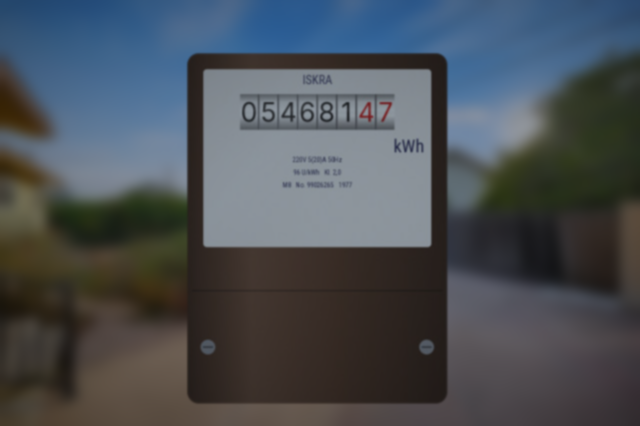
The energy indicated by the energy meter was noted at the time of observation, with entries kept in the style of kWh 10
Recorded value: kWh 54681.47
